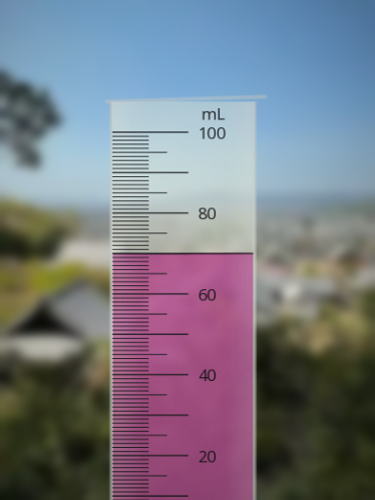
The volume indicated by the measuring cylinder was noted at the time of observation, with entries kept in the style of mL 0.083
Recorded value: mL 70
